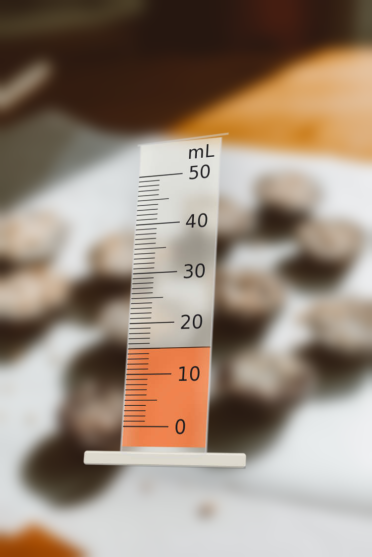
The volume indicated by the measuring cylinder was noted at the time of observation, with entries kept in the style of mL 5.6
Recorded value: mL 15
